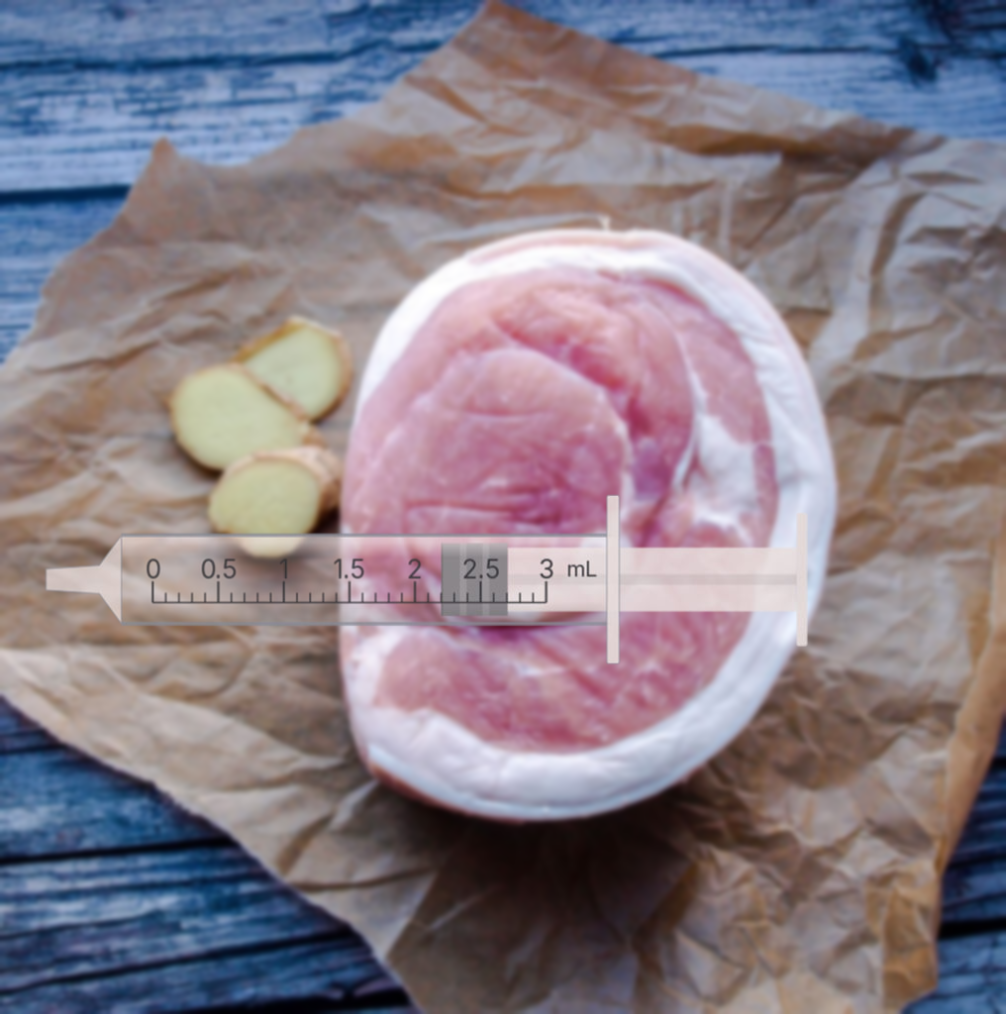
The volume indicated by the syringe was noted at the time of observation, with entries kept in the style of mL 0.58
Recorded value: mL 2.2
